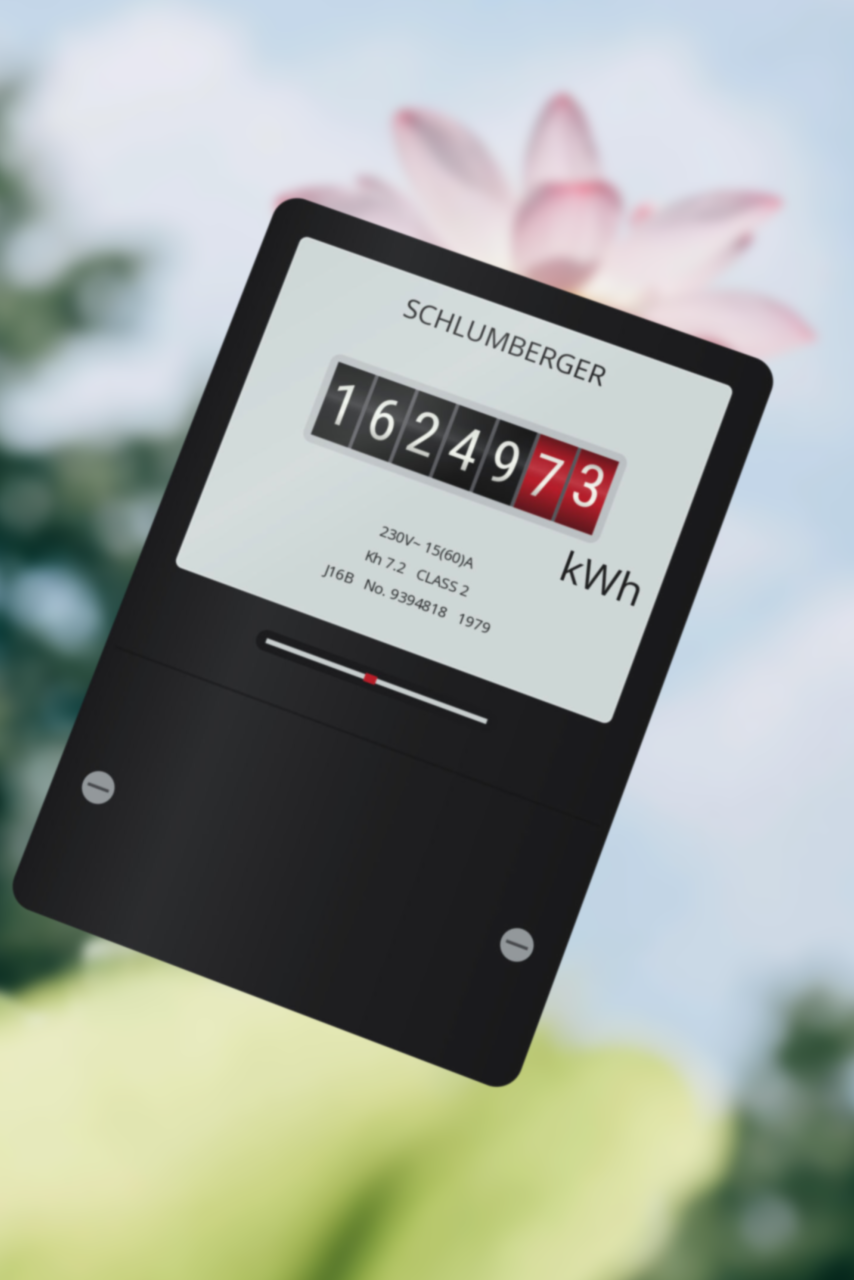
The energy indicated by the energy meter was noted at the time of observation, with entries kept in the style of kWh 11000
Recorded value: kWh 16249.73
